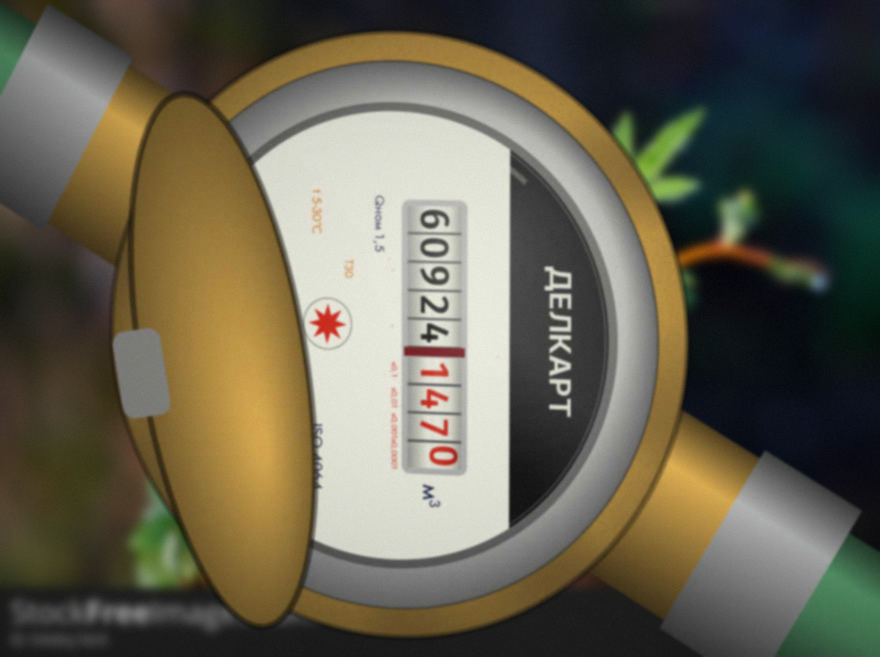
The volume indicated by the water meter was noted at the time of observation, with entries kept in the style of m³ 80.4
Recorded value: m³ 60924.1470
